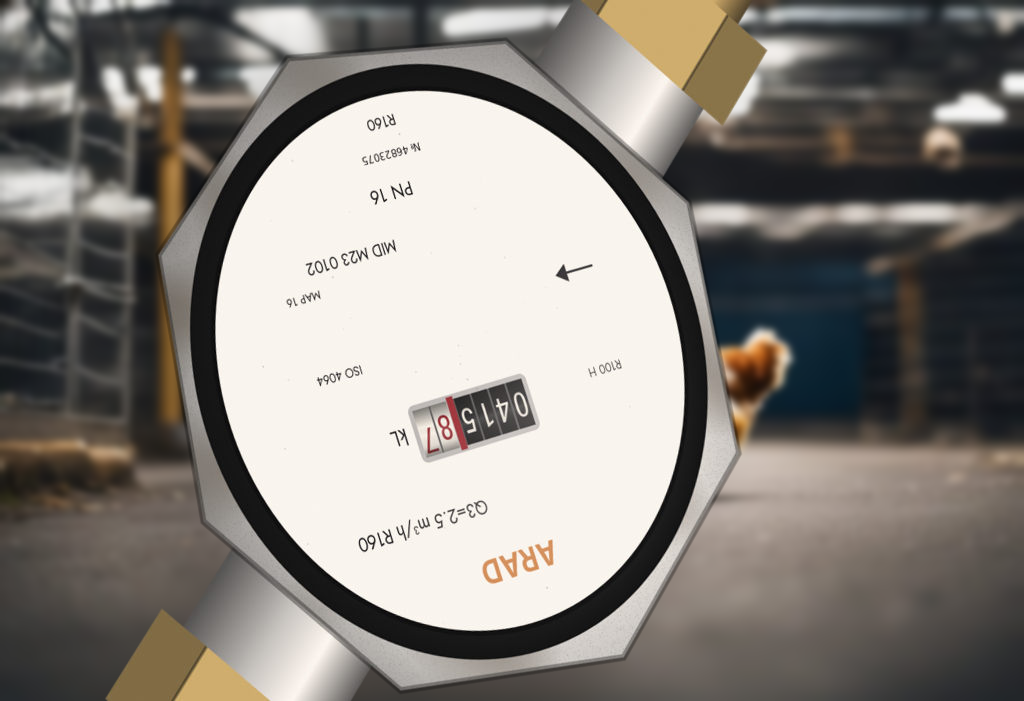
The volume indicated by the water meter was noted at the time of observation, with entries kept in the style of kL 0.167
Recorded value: kL 415.87
